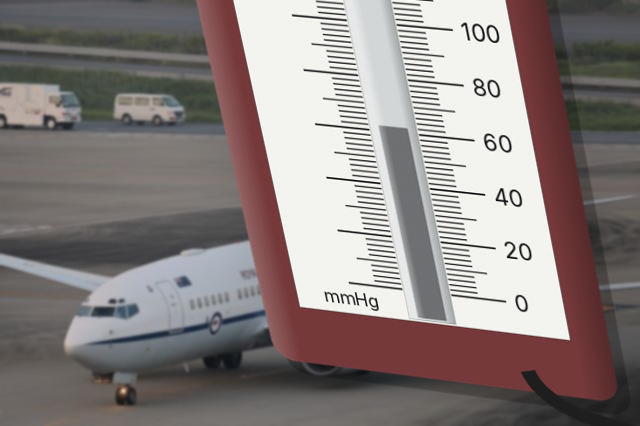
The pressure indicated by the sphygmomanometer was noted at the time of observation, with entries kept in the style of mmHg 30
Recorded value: mmHg 62
